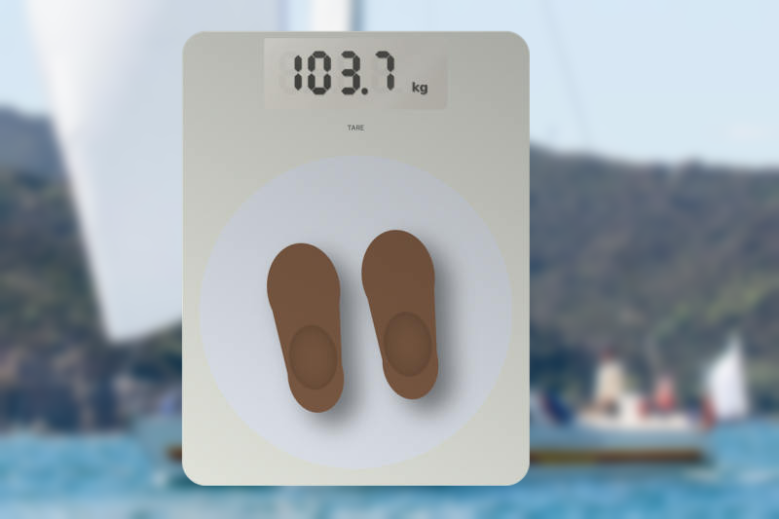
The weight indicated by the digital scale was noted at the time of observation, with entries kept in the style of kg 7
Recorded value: kg 103.7
